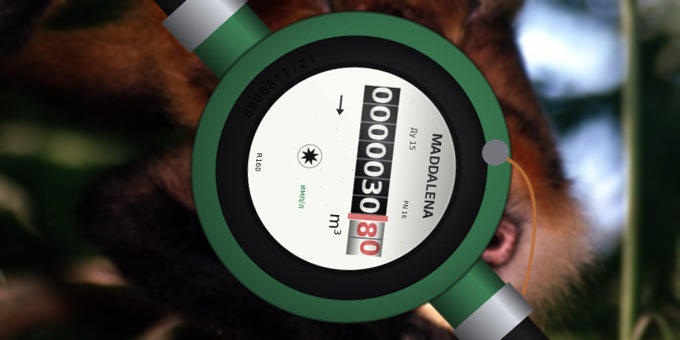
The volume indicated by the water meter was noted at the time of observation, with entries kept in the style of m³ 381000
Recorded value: m³ 30.80
